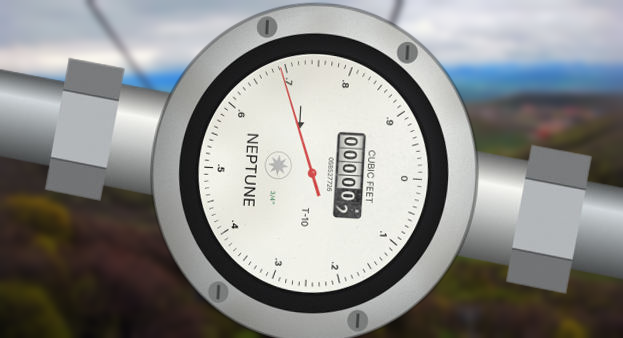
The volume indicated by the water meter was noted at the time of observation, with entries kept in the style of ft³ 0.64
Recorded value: ft³ 1.69
